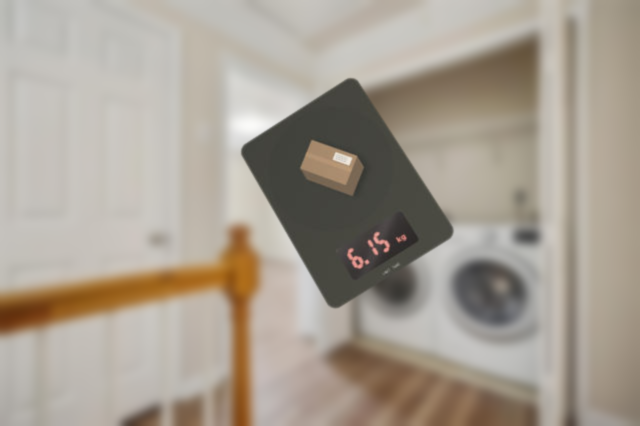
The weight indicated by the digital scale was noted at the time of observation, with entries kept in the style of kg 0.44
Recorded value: kg 6.15
